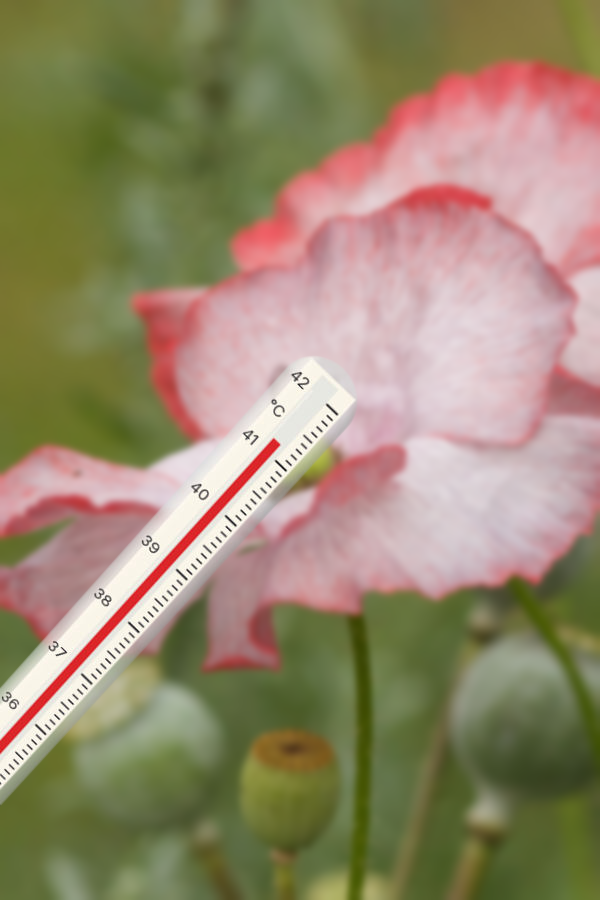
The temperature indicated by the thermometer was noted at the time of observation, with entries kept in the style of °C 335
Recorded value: °C 41.2
